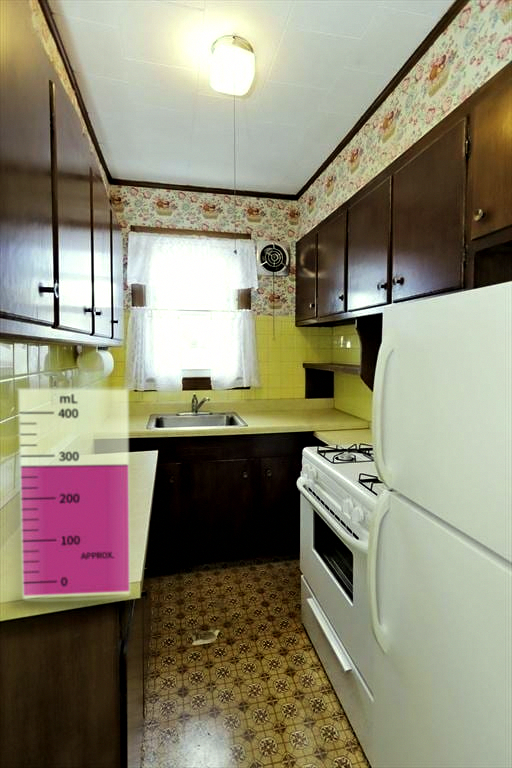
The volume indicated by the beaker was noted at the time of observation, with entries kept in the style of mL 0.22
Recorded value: mL 275
